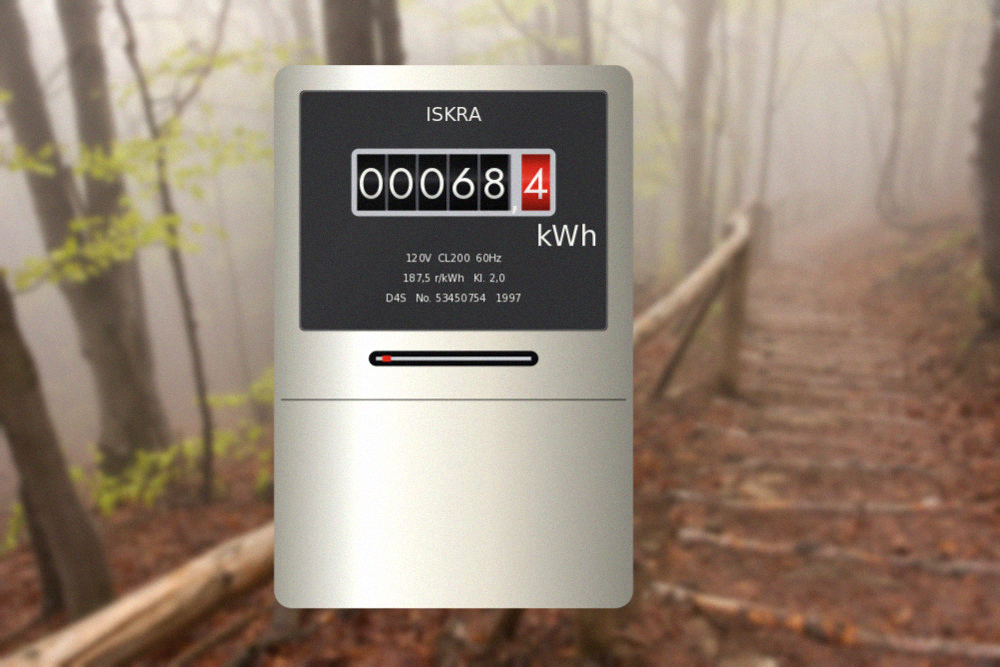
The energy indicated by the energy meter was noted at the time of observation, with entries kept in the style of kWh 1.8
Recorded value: kWh 68.4
